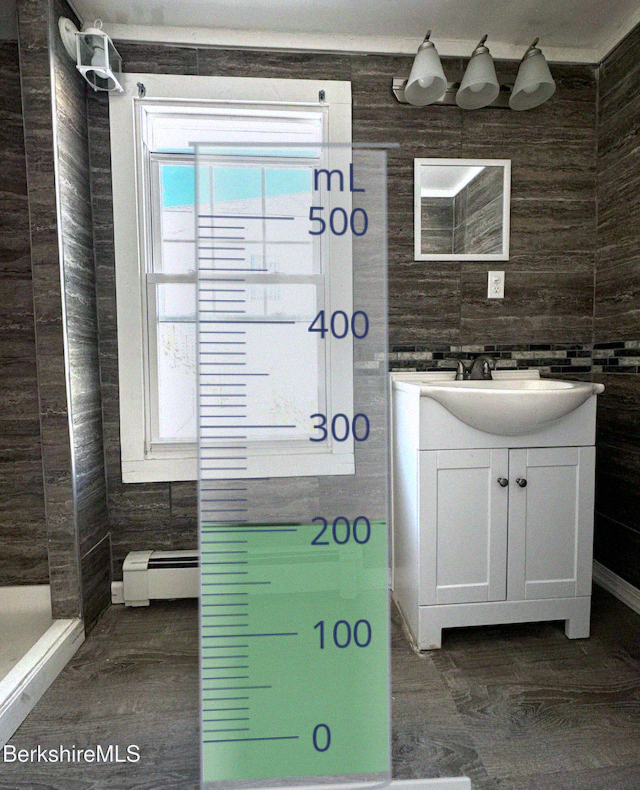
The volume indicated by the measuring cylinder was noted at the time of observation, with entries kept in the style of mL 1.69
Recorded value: mL 205
